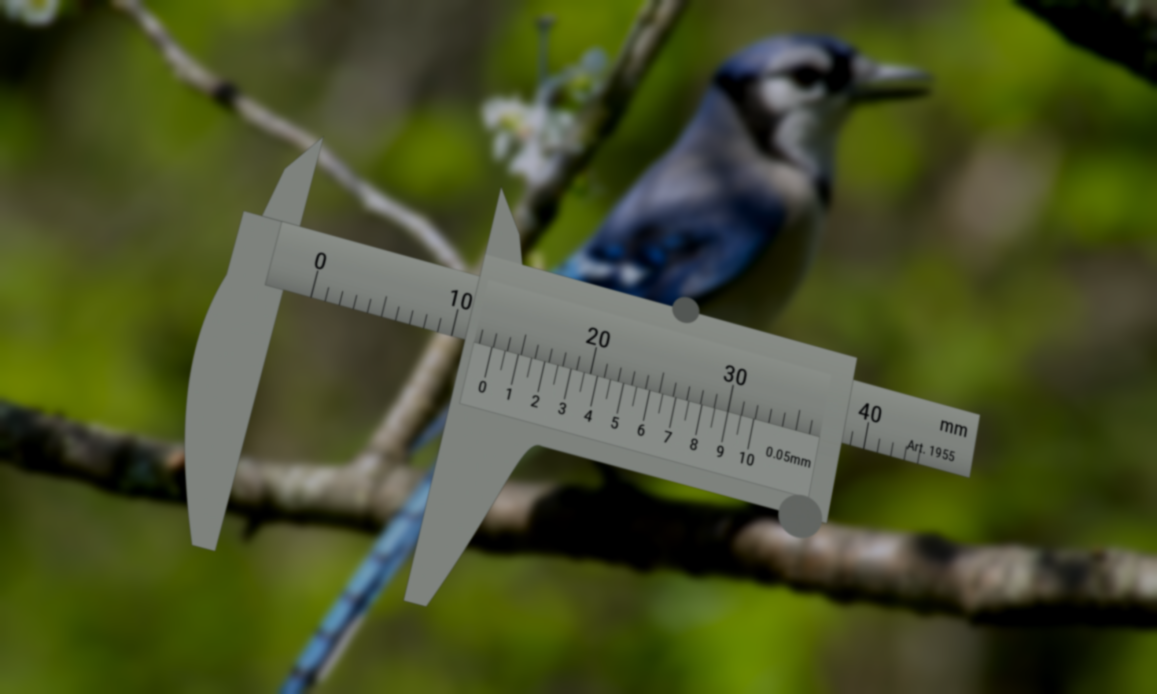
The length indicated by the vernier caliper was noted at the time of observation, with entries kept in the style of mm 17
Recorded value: mm 12.9
